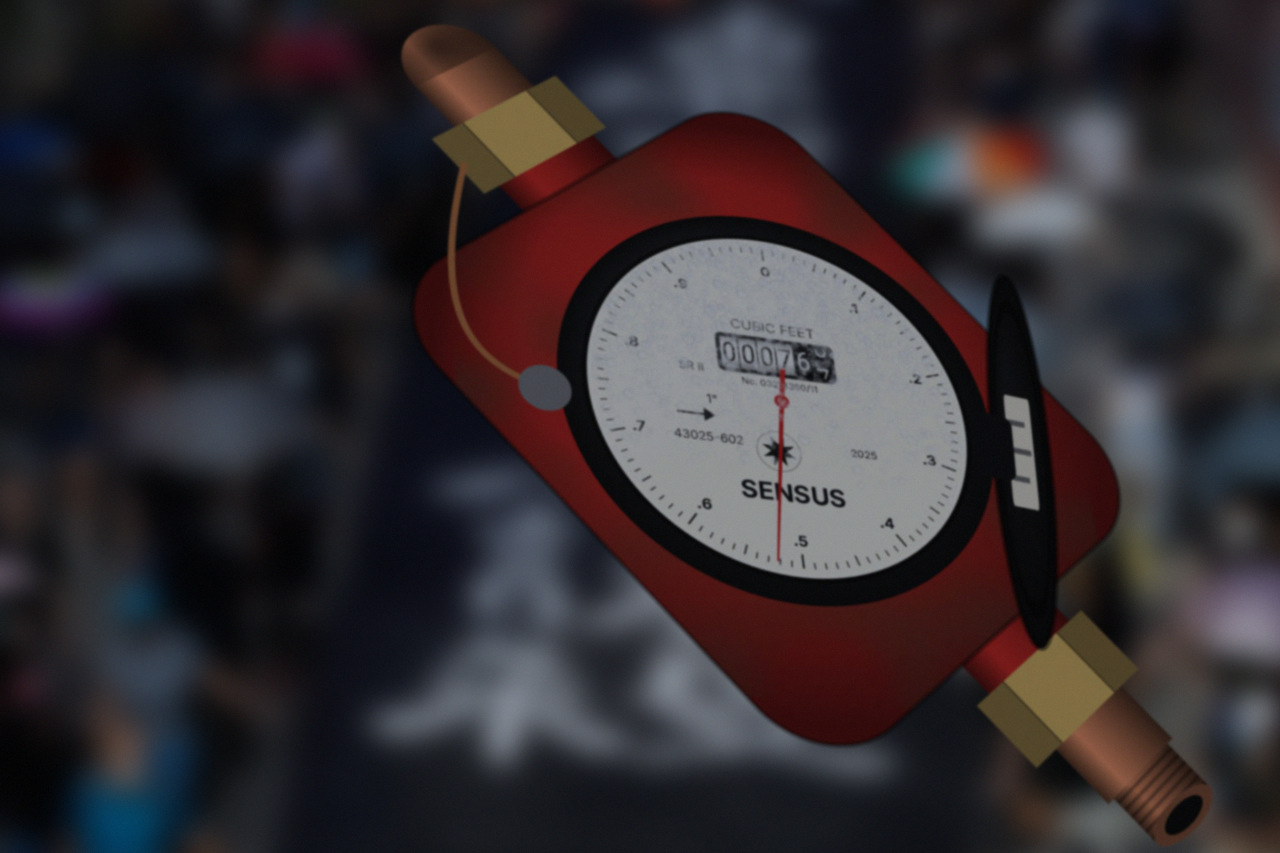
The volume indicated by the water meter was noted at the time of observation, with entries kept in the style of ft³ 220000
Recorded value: ft³ 766.52
